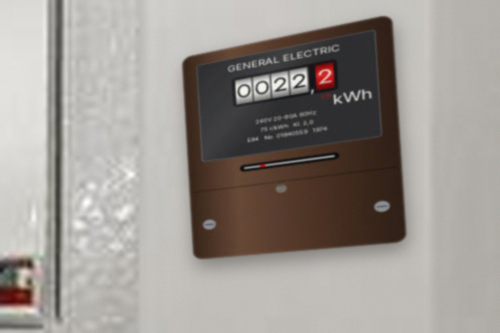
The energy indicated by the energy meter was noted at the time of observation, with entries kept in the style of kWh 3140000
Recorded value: kWh 22.2
